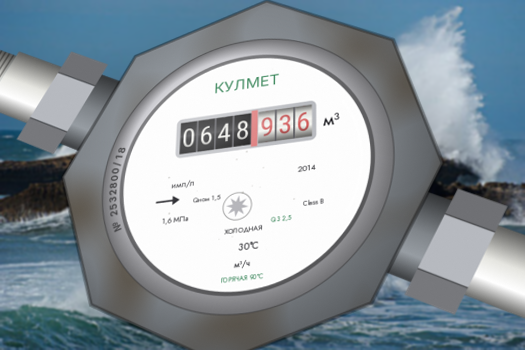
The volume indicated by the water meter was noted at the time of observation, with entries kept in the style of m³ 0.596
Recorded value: m³ 648.936
